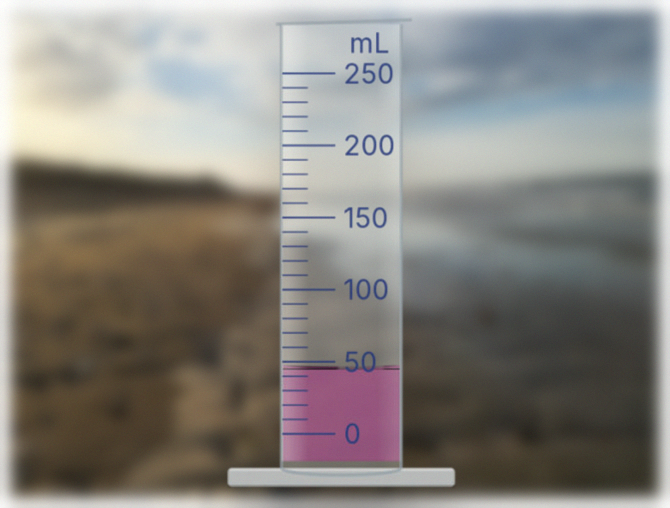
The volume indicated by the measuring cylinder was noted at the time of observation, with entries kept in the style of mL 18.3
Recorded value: mL 45
